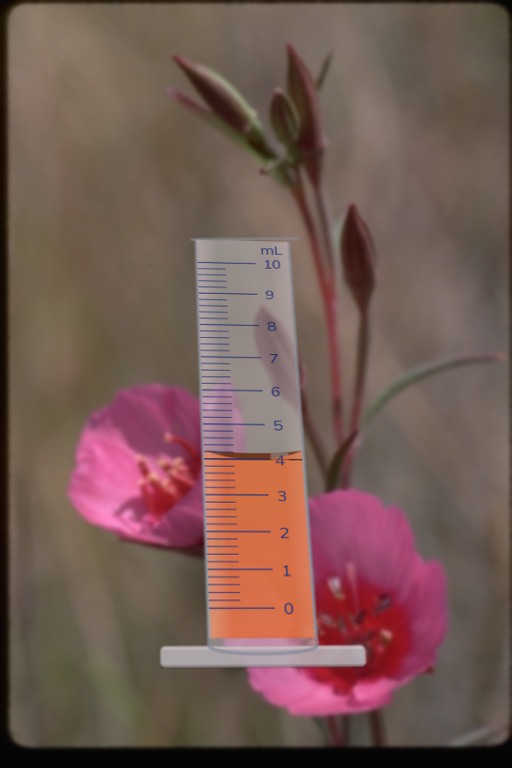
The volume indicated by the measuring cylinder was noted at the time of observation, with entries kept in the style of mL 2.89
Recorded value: mL 4
